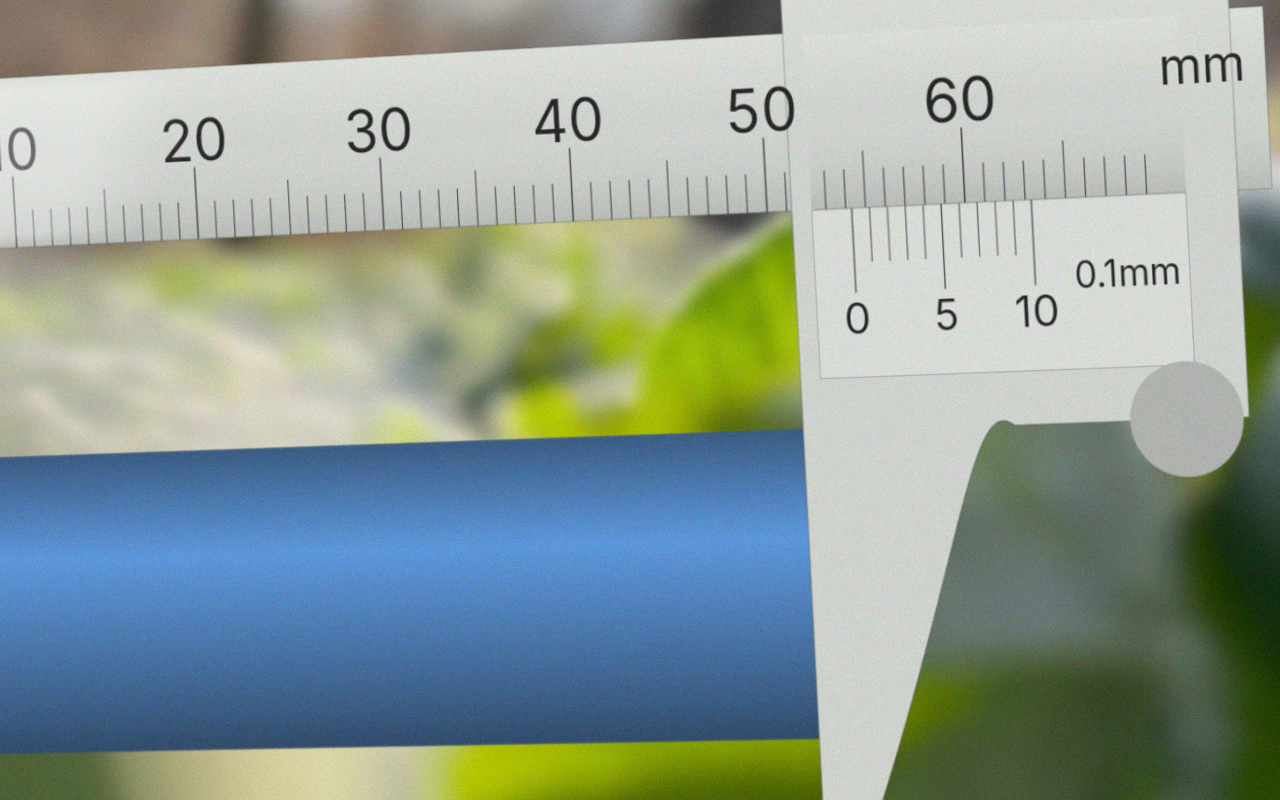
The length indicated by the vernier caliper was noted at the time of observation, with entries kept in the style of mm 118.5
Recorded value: mm 54.3
